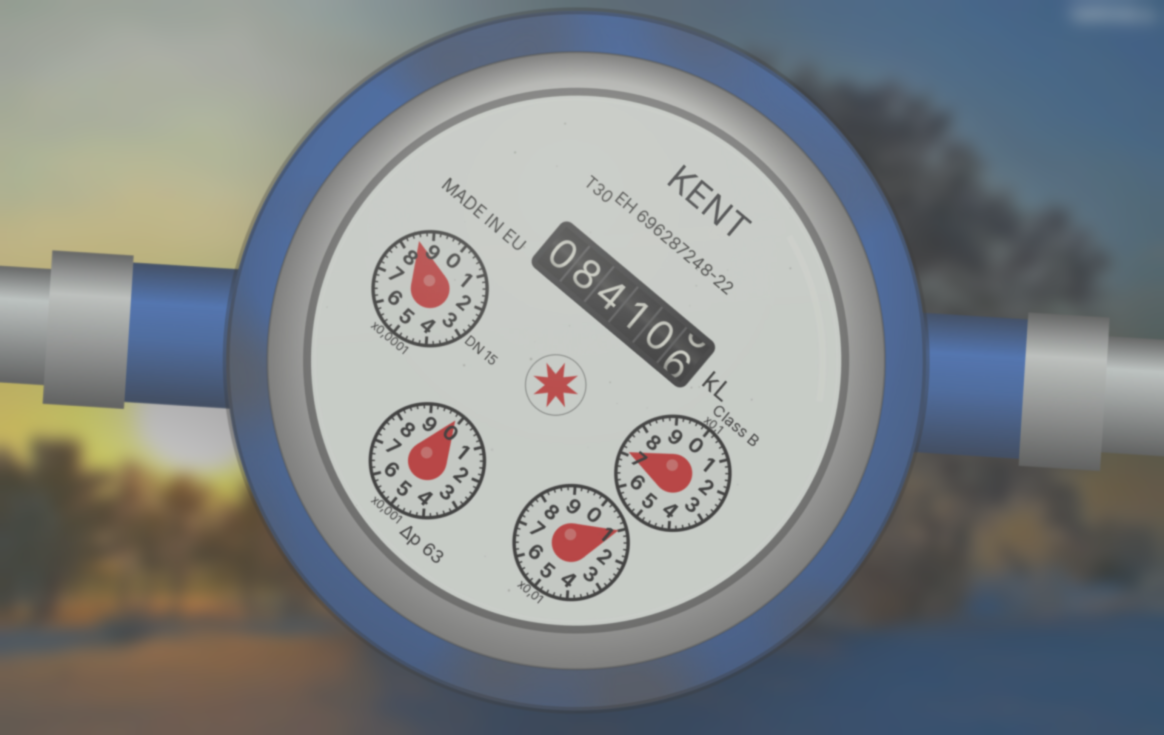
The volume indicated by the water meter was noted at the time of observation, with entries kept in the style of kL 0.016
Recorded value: kL 84105.7098
